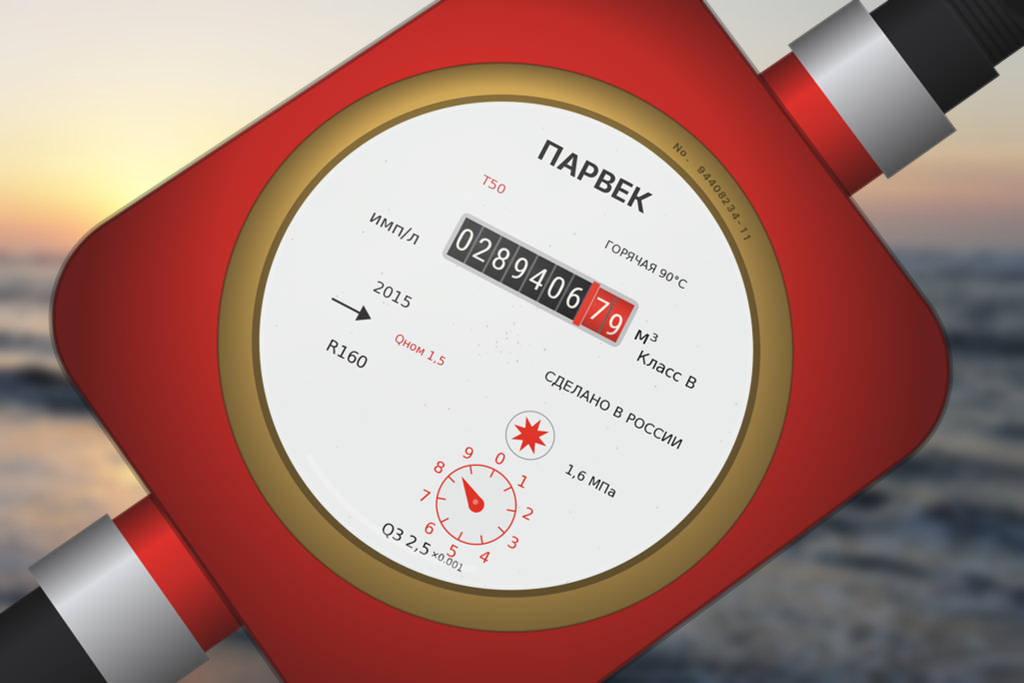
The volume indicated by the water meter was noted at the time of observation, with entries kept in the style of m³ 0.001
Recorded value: m³ 289406.788
